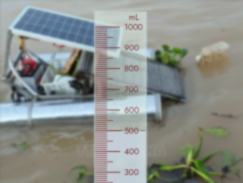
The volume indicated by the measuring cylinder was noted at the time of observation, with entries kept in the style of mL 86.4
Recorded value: mL 500
